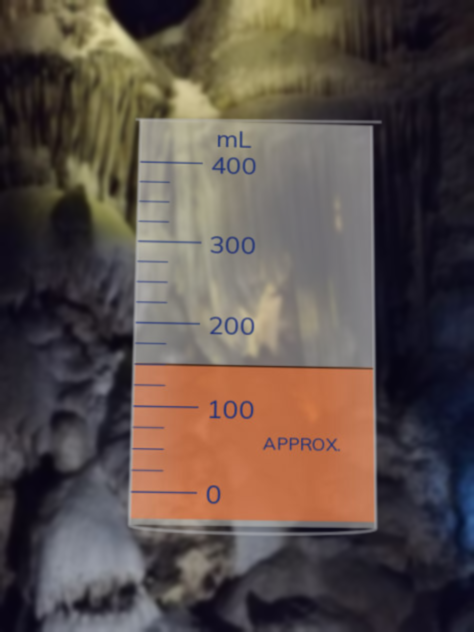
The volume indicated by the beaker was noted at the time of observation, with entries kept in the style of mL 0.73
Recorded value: mL 150
